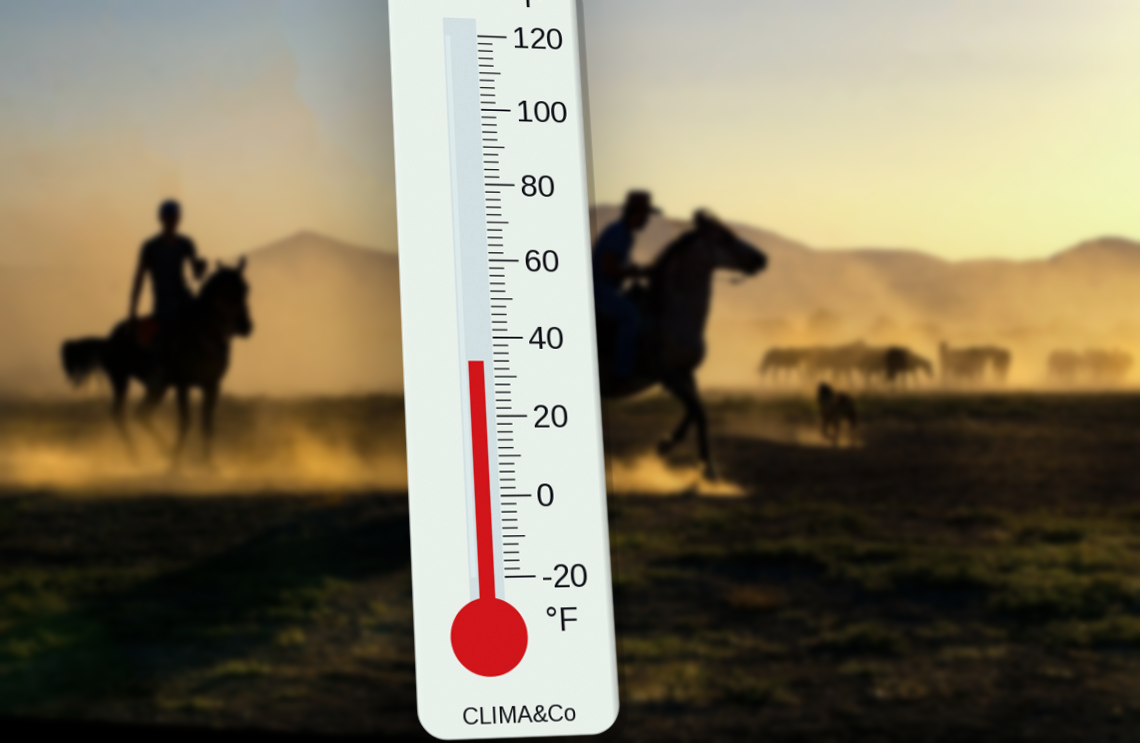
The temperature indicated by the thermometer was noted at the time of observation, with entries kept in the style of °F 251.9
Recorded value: °F 34
